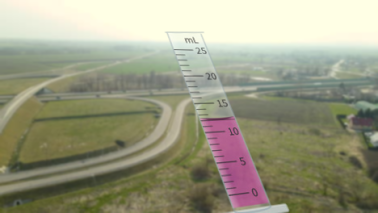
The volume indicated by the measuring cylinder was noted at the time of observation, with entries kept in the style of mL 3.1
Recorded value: mL 12
